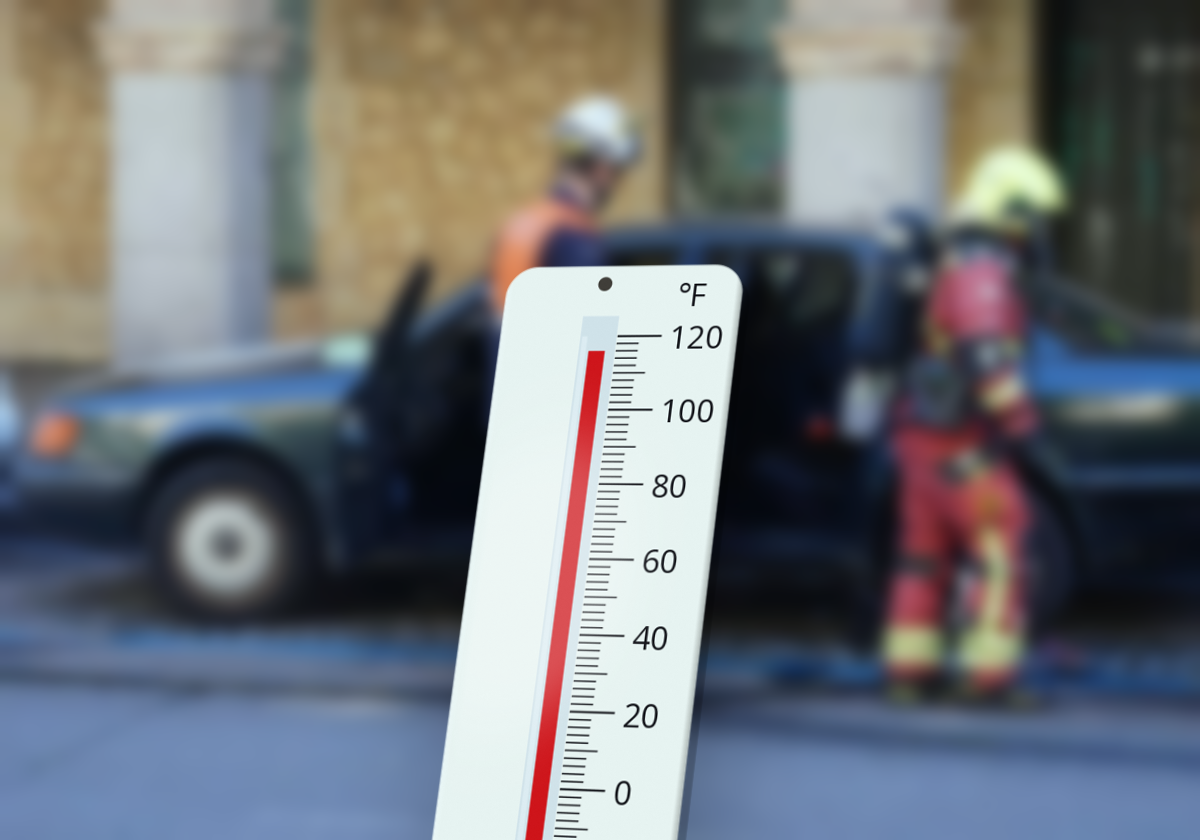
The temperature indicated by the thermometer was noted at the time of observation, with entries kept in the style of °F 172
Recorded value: °F 116
